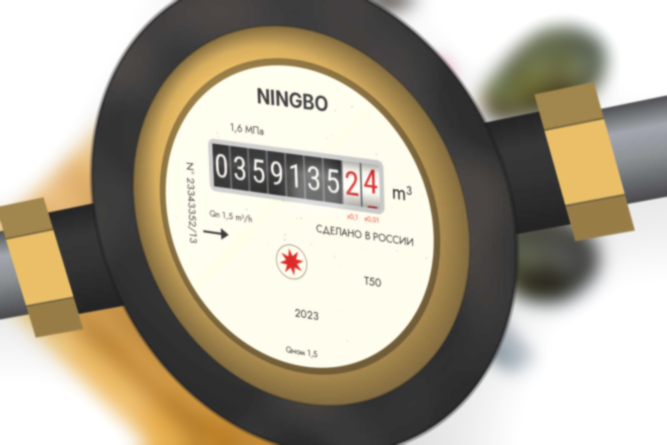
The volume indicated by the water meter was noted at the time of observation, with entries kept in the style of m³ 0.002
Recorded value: m³ 359135.24
